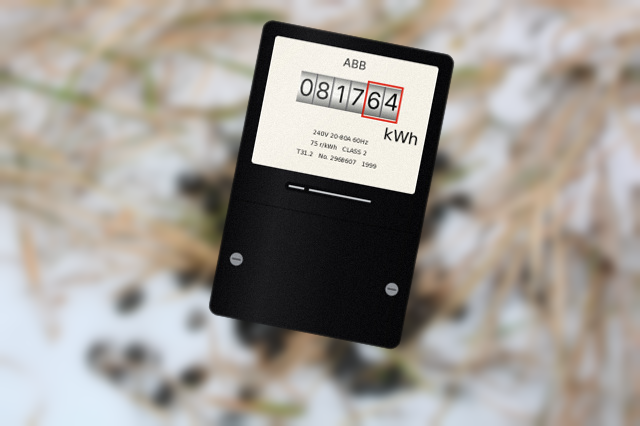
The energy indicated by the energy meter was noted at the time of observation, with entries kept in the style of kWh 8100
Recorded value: kWh 817.64
